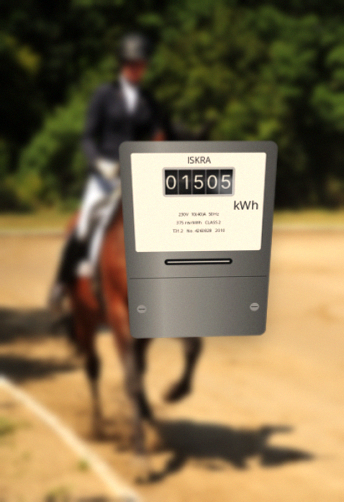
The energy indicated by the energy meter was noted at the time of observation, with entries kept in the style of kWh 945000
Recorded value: kWh 1505
